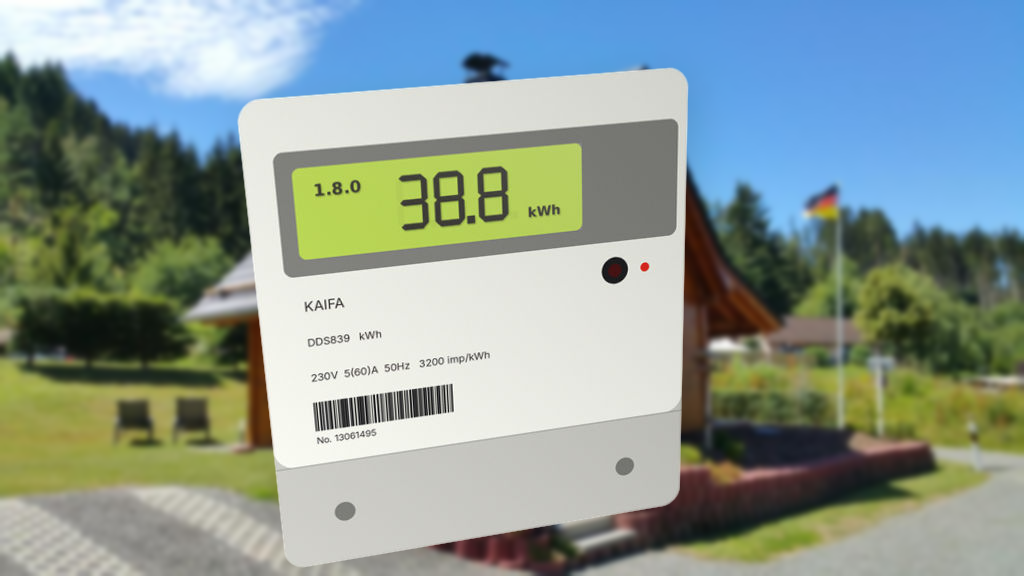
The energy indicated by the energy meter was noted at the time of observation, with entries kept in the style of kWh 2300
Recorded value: kWh 38.8
